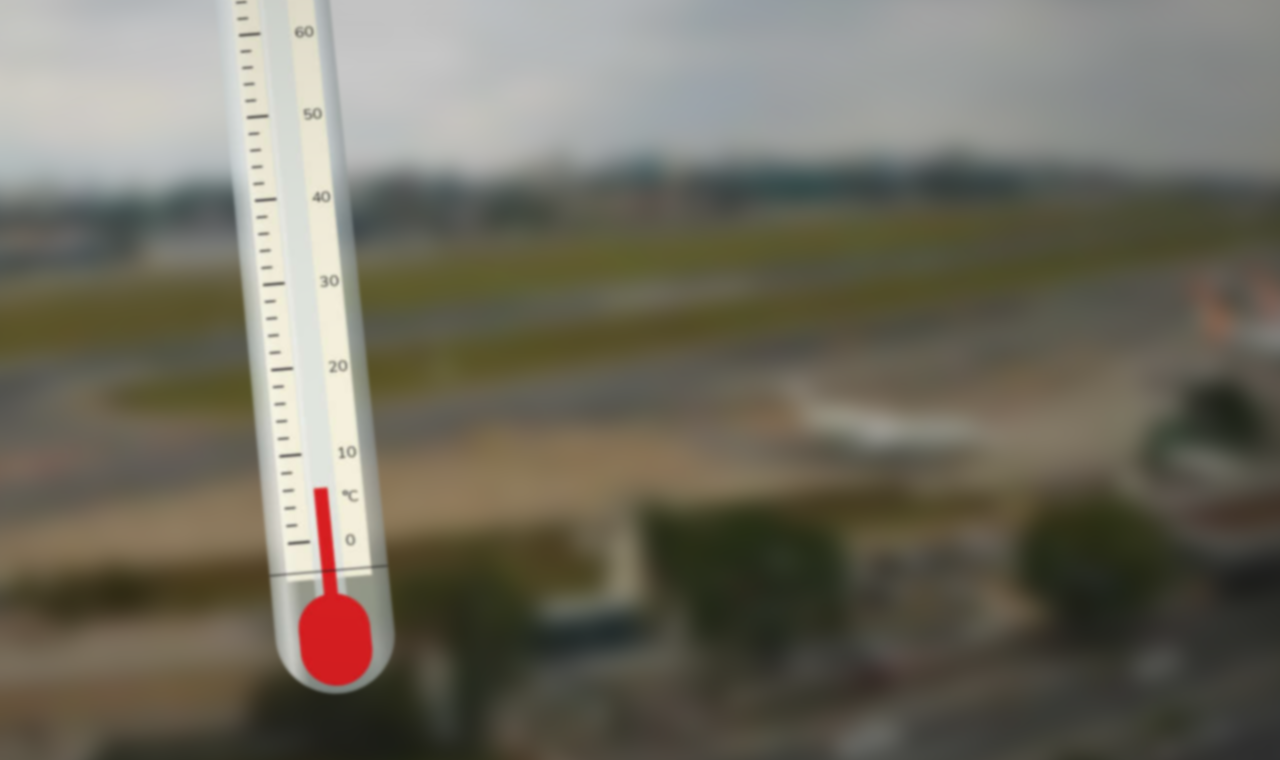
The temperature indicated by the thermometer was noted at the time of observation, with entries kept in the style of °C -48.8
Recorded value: °C 6
